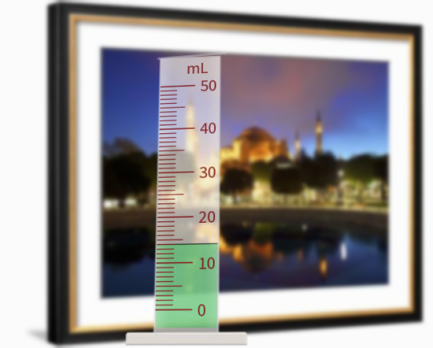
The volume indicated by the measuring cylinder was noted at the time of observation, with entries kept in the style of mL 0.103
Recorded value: mL 14
